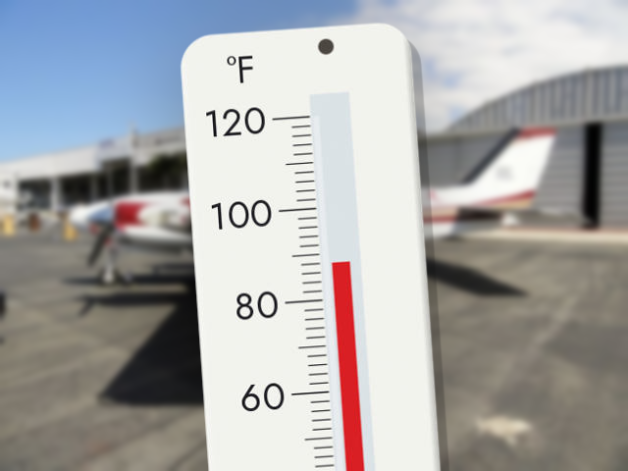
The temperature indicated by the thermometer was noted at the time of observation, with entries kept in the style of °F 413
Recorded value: °F 88
